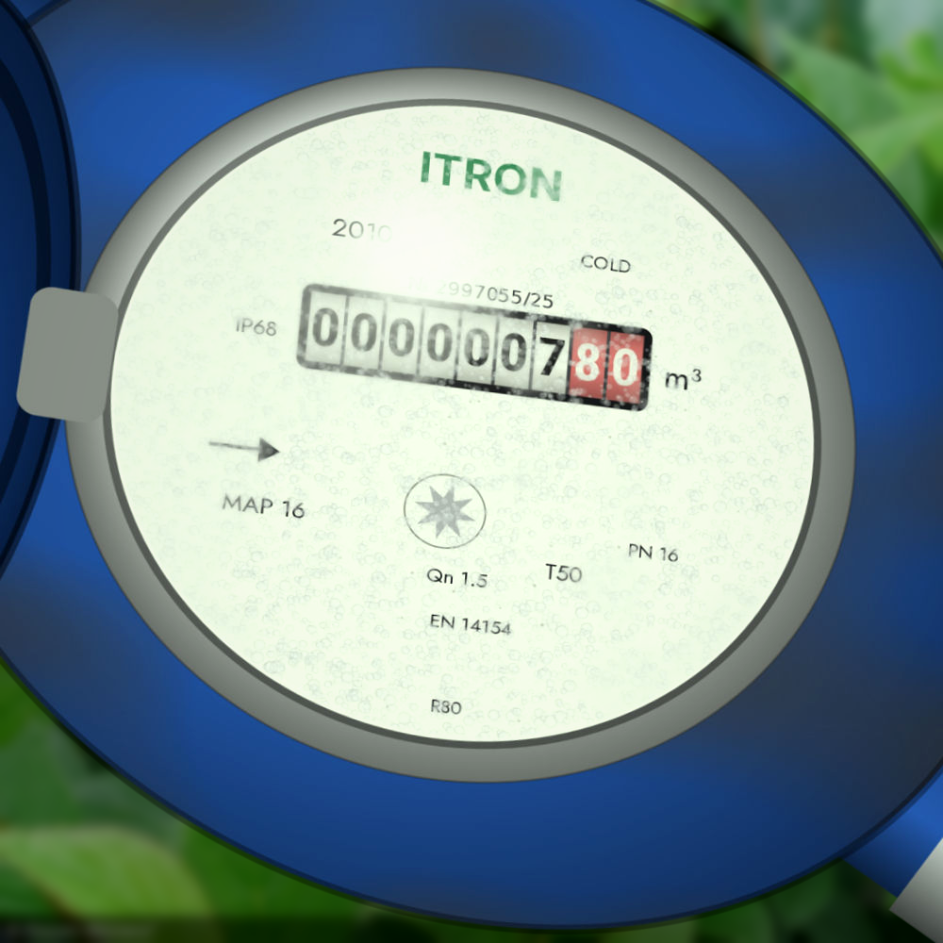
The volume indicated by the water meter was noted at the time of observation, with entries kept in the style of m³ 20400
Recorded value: m³ 7.80
